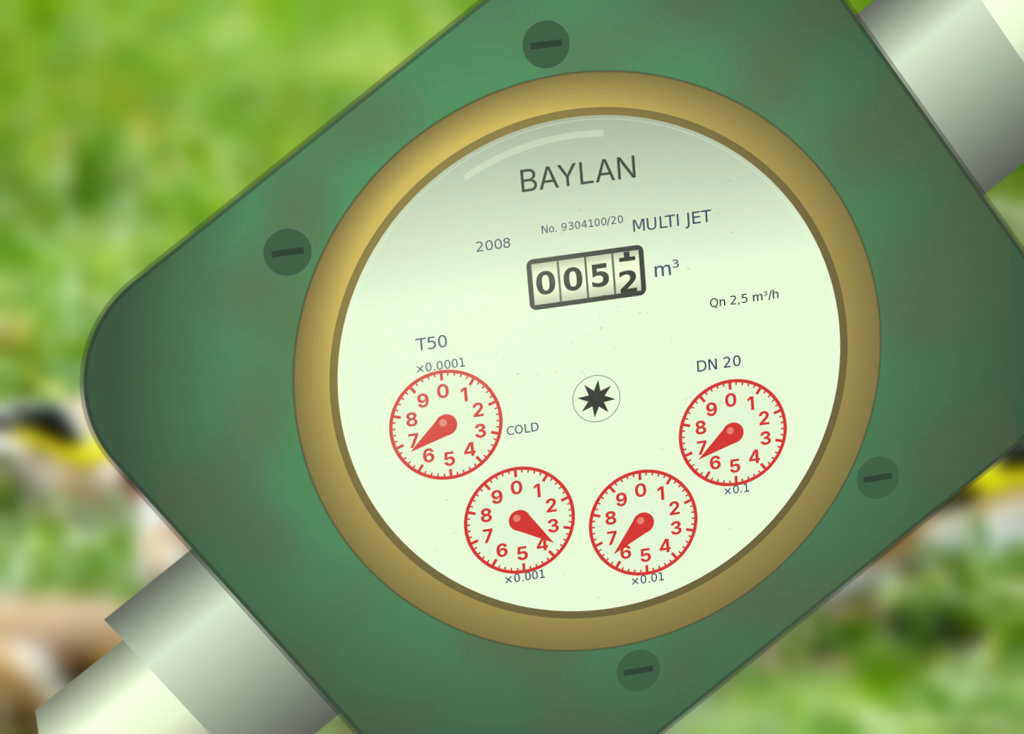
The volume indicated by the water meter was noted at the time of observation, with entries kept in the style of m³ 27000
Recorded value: m³ 51.6636
